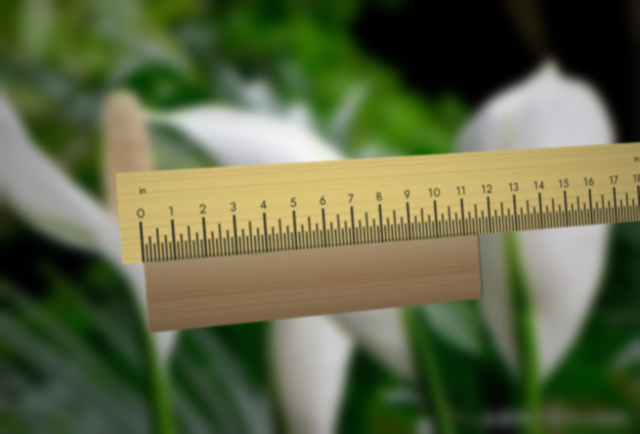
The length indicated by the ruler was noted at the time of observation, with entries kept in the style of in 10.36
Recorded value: in 11.5
